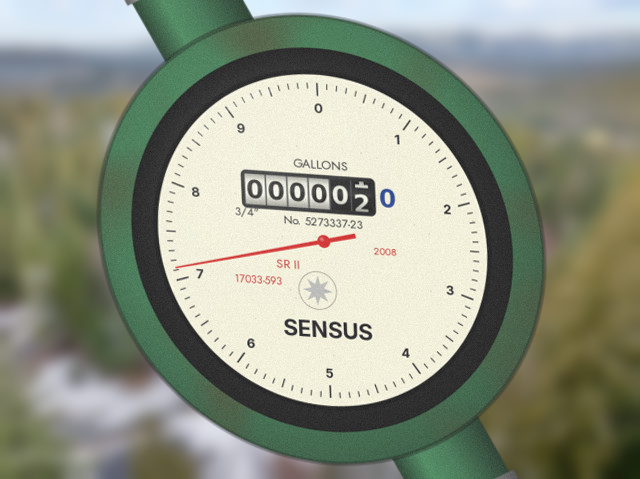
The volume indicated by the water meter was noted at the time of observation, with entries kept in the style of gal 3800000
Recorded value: gal 17.1
